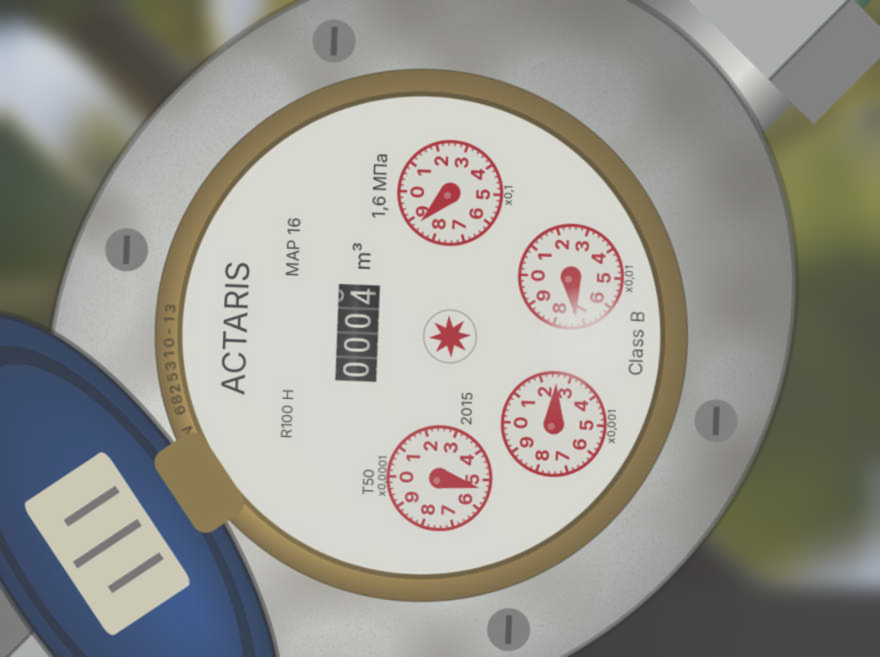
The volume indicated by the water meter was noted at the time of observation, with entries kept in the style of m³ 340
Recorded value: m³ 3.8725
